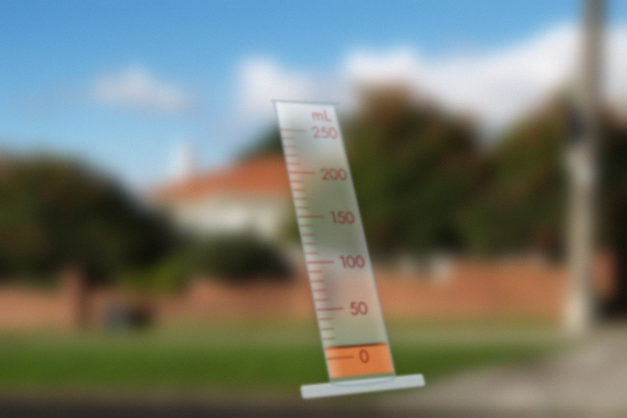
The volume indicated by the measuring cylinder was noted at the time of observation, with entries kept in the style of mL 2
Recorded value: mL 10
